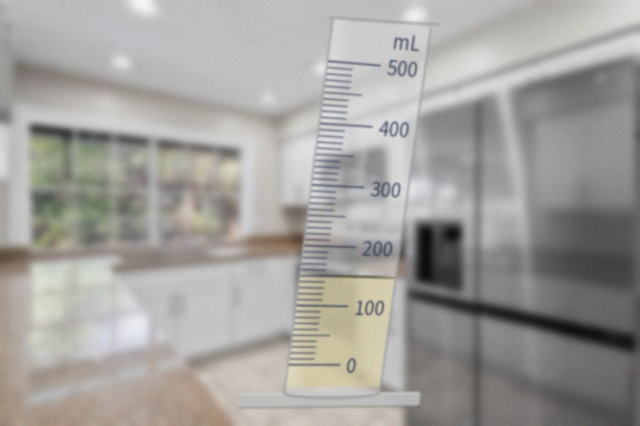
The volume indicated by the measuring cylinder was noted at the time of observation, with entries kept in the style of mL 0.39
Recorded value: mL 150
